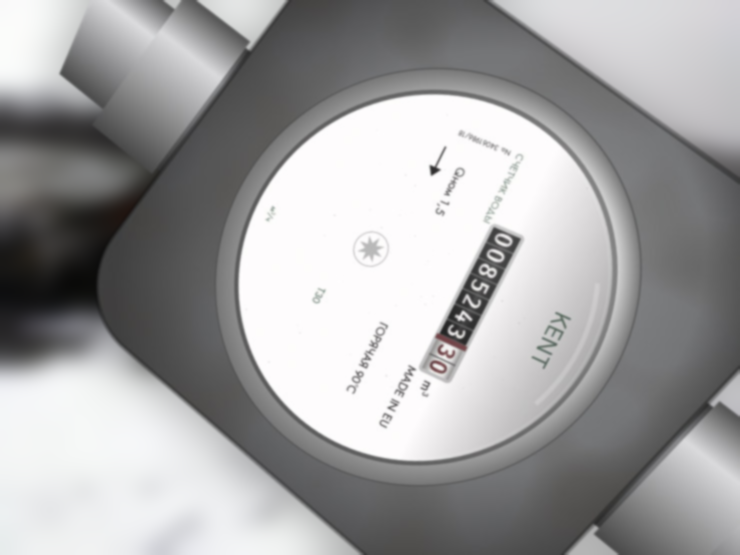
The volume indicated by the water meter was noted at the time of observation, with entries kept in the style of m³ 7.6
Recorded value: m³ 85243.30
